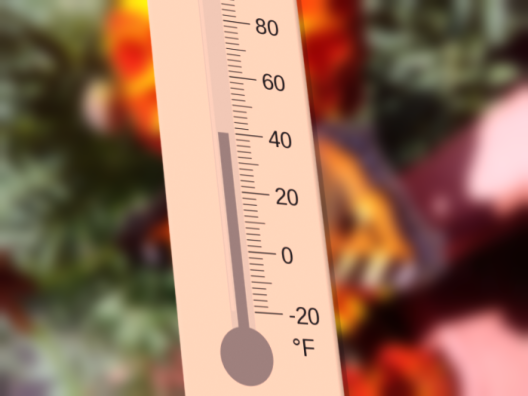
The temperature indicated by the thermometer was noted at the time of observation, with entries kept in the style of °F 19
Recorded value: °F 40
